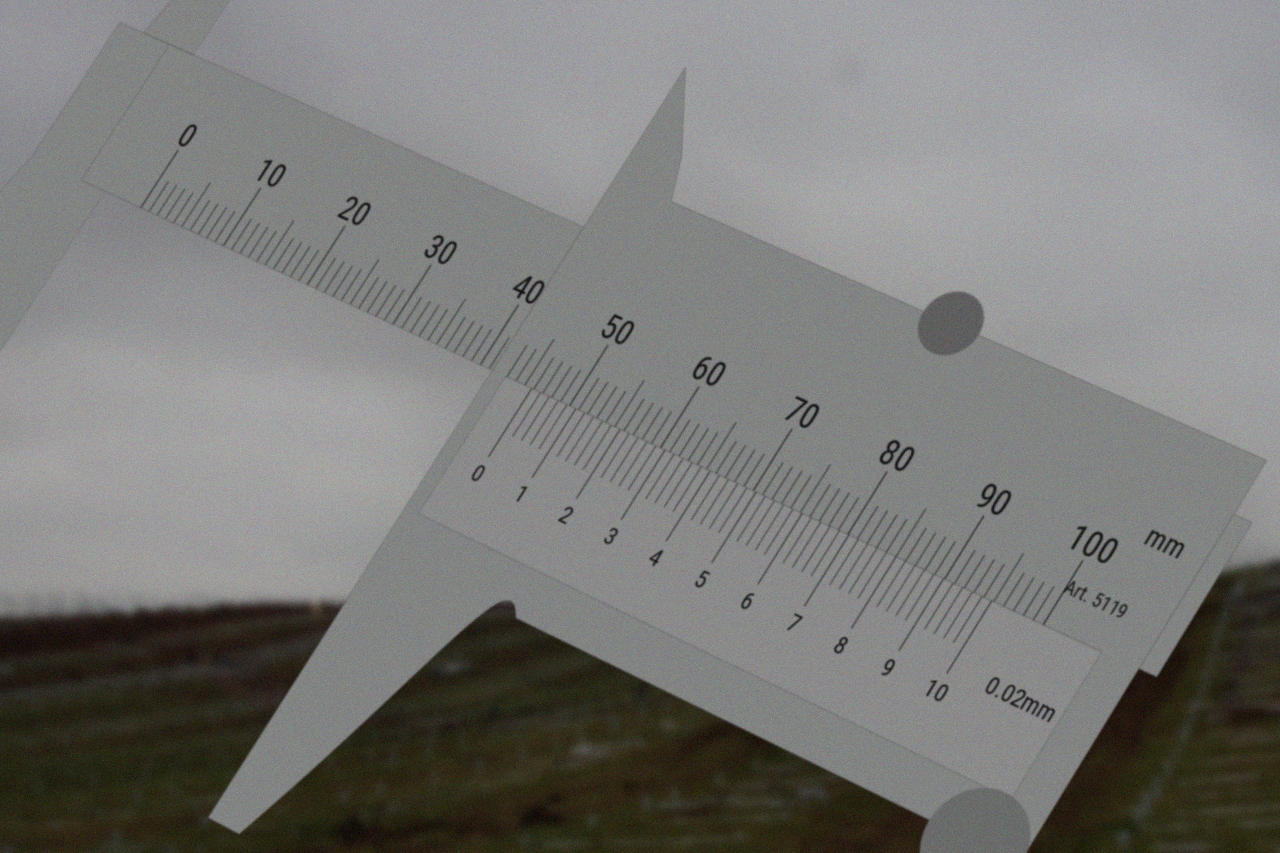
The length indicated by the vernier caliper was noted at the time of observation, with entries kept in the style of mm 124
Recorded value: mm 45.8
